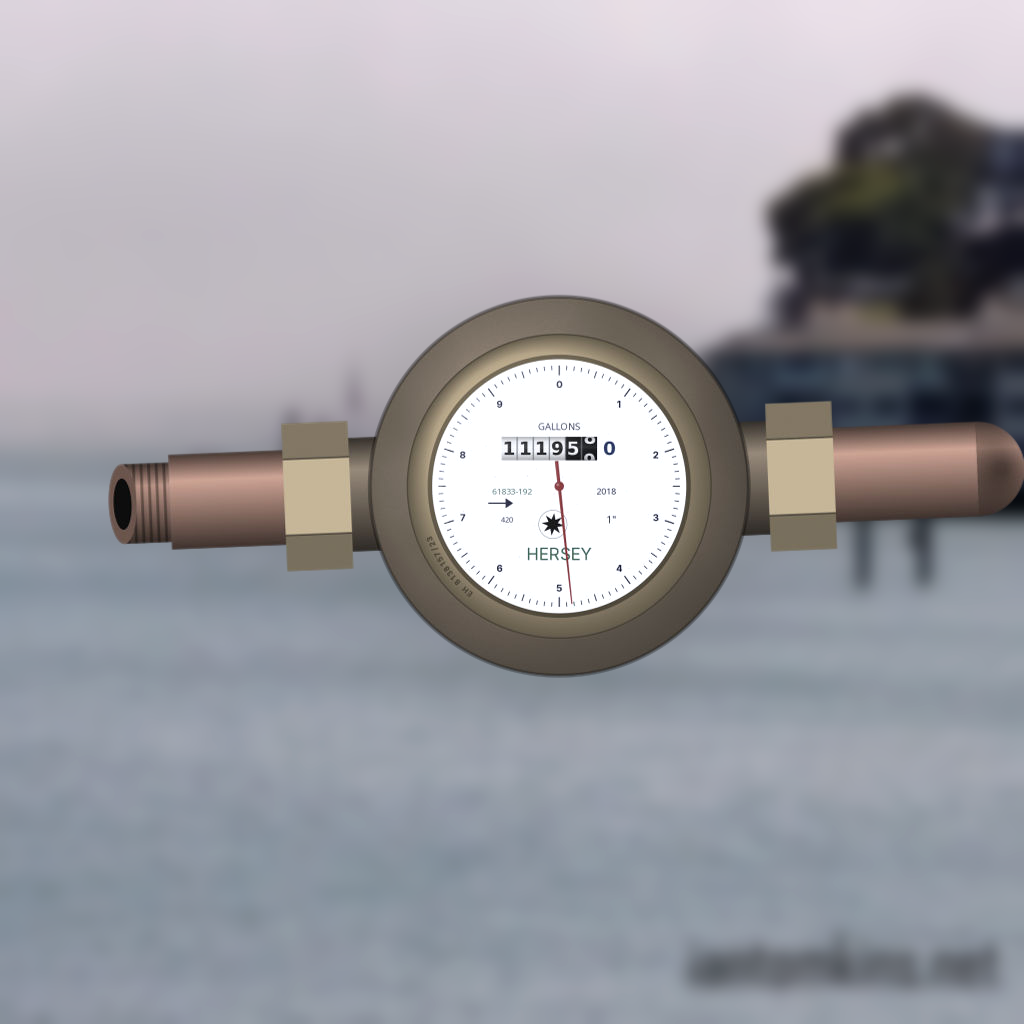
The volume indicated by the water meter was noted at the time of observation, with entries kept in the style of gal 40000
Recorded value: gal 1119584.8
